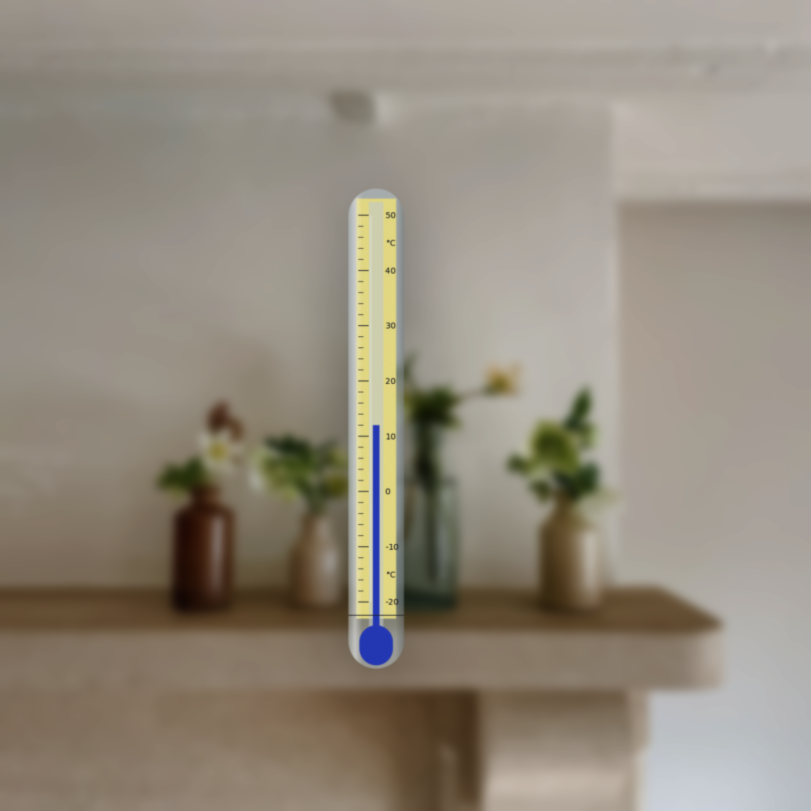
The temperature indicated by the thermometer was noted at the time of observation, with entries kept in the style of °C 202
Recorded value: °C 12
